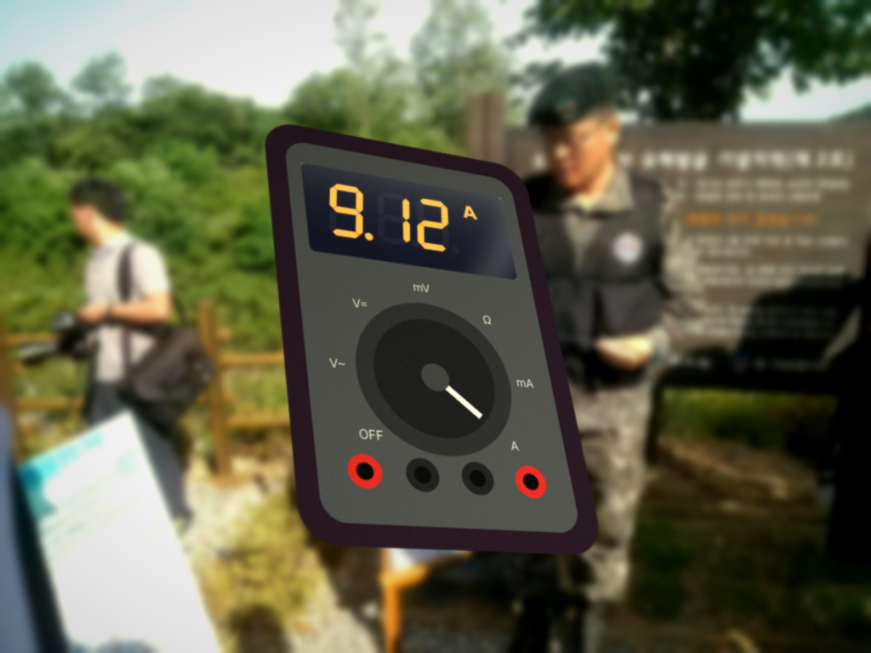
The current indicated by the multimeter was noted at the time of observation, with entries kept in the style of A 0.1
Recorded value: A 9.12
